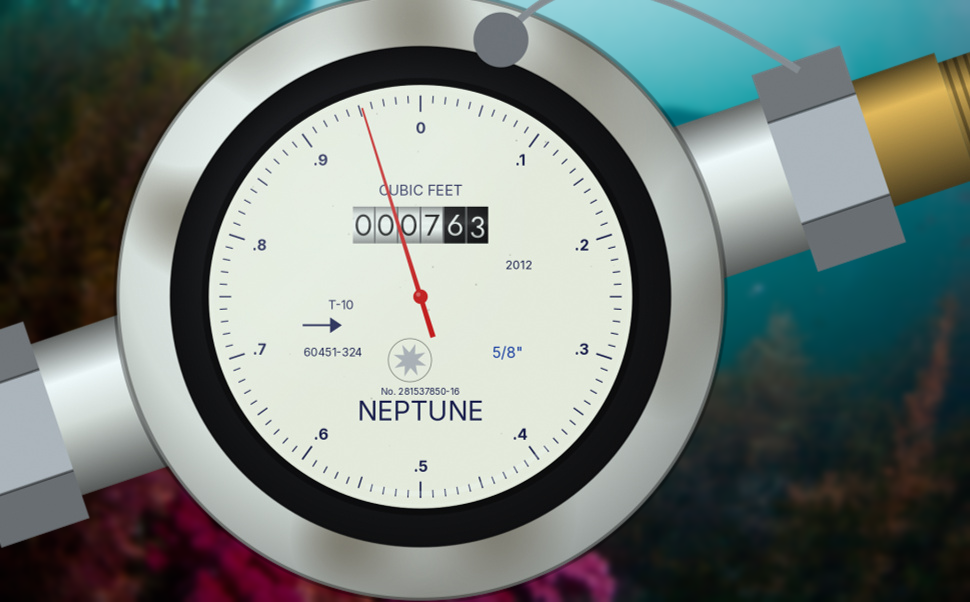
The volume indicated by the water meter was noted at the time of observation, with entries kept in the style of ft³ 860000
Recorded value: ft³ 762.95
